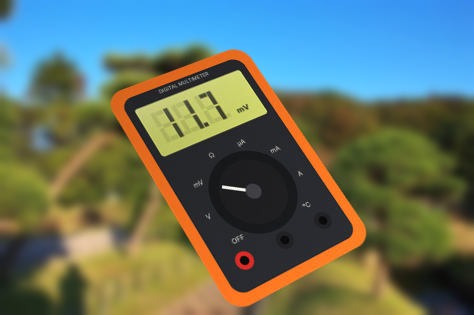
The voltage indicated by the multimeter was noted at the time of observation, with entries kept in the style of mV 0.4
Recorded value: mV 11.7
